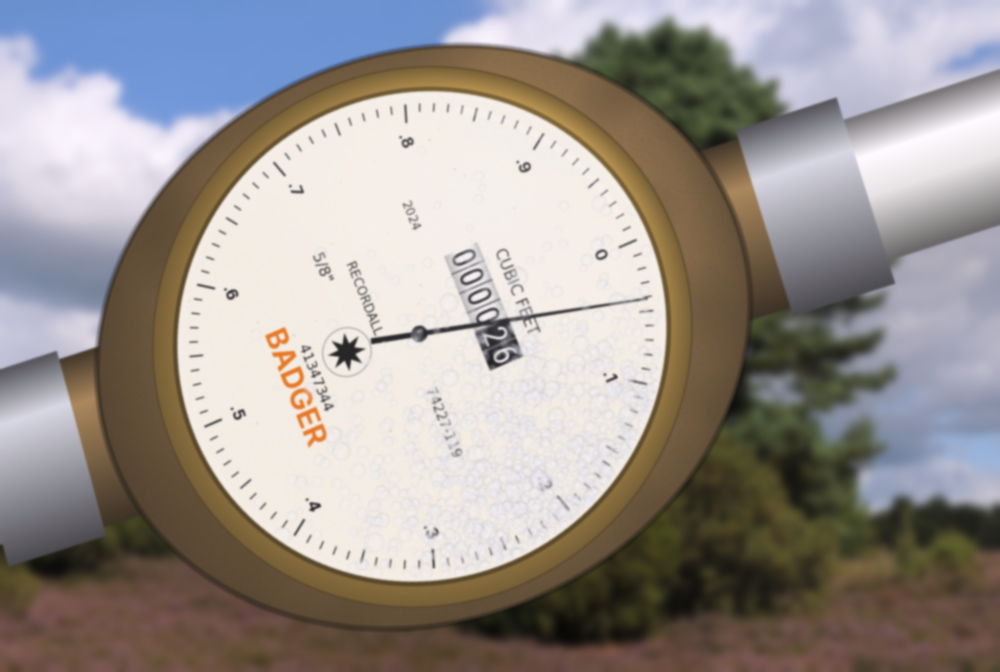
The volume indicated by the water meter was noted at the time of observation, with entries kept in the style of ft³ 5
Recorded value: ft³ 26.04
